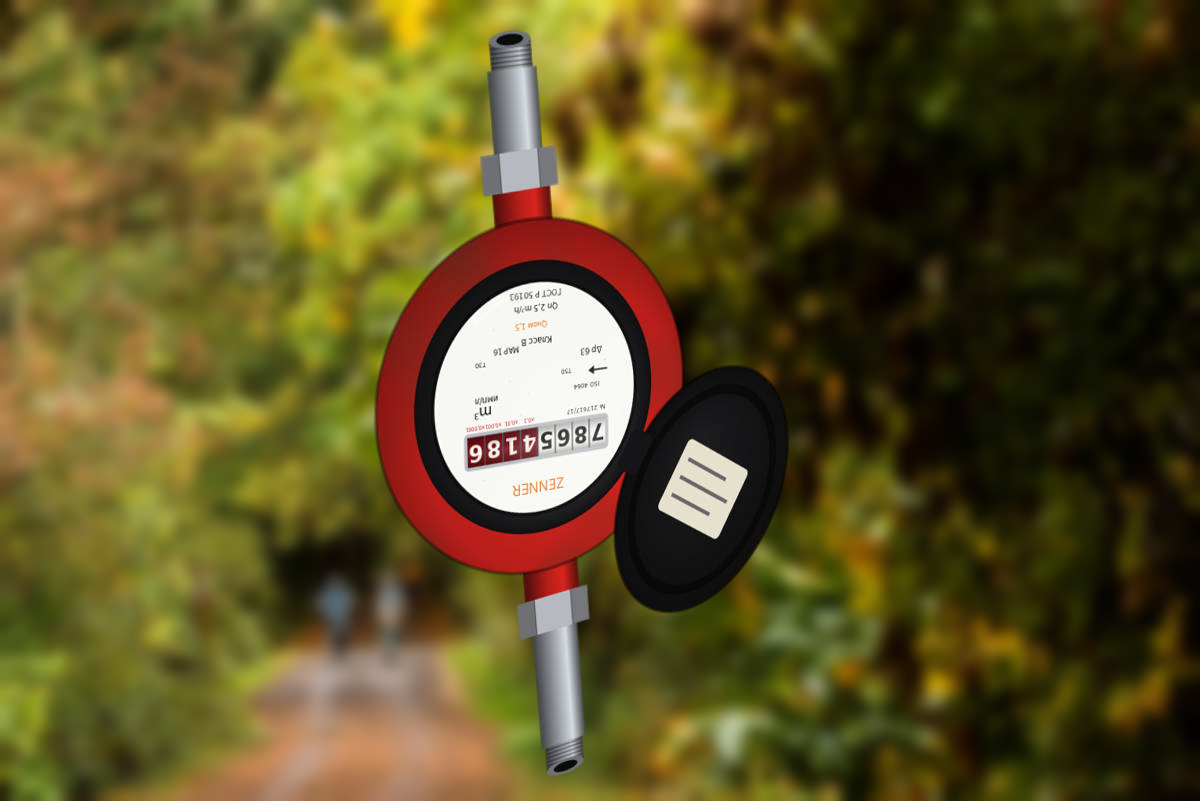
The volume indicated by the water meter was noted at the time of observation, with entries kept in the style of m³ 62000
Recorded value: m³ 7865.4186
